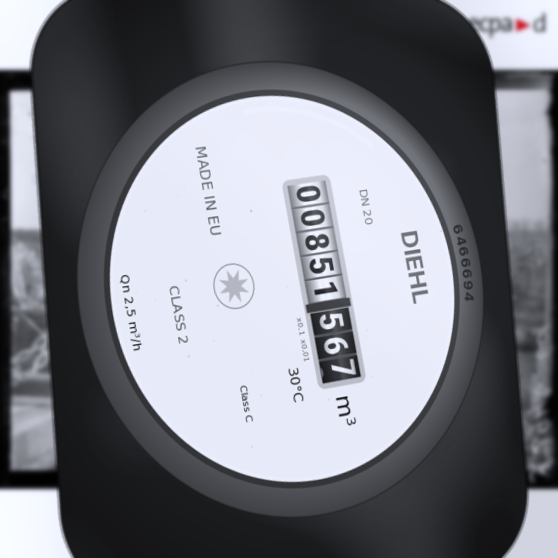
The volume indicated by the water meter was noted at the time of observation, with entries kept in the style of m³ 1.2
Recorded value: m³ 851.567
